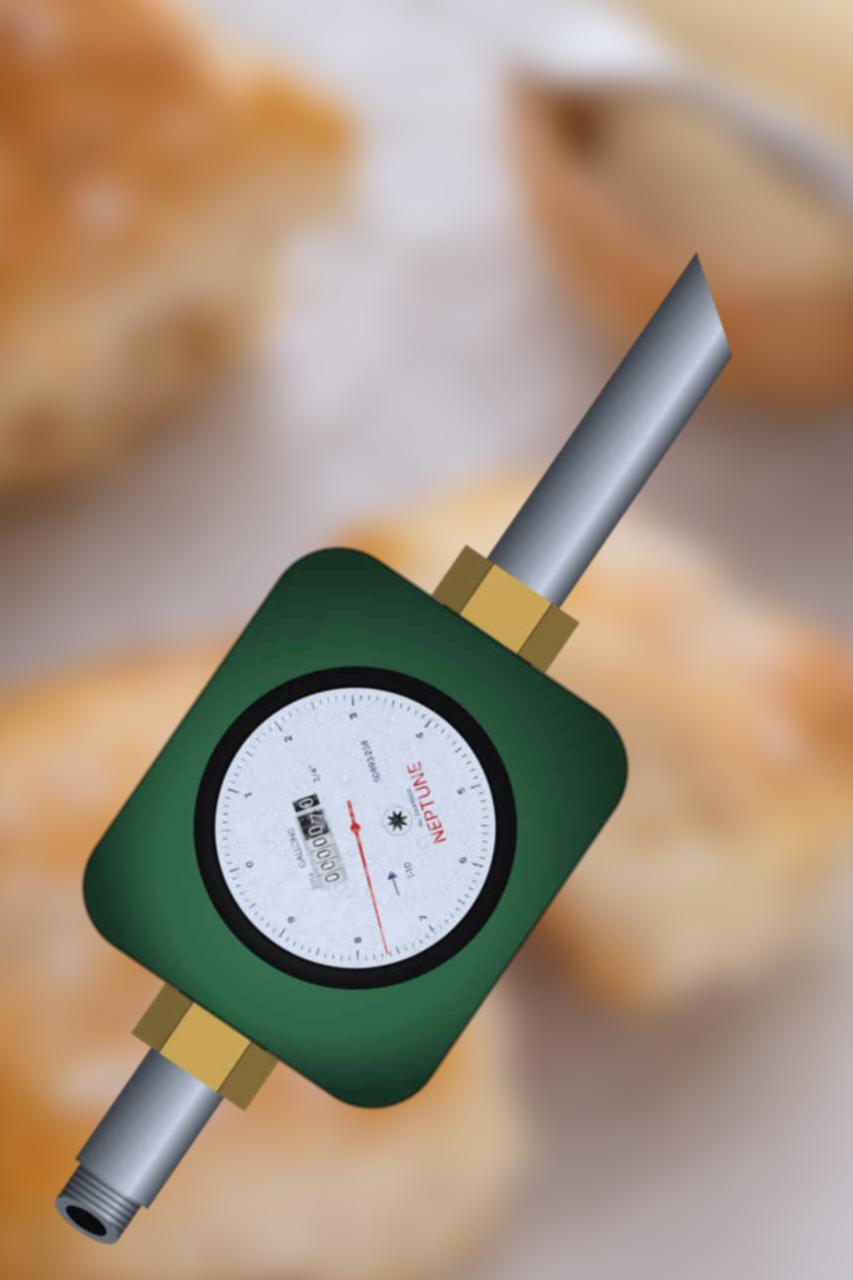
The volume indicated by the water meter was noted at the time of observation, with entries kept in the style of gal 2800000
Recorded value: gal 67.6
